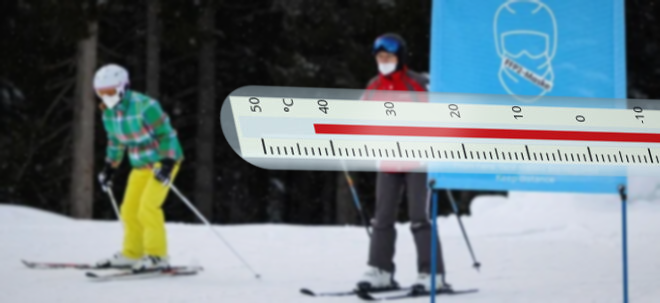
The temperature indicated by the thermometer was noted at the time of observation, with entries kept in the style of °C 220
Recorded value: °C 42
